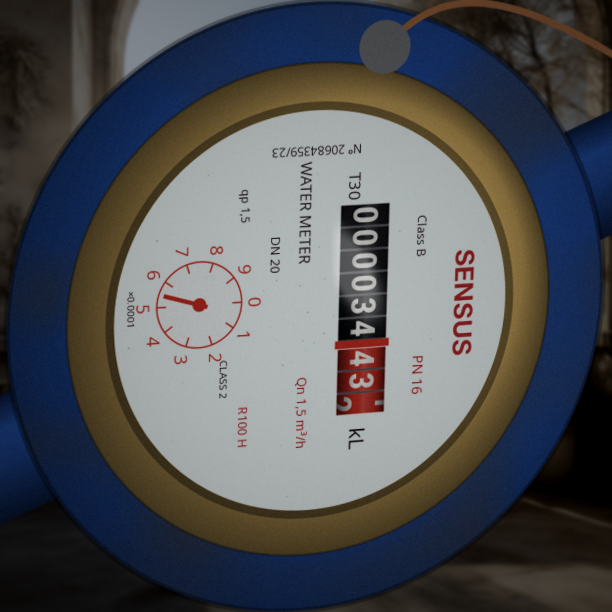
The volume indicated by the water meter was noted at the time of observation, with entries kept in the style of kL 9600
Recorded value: kL 34.4315
